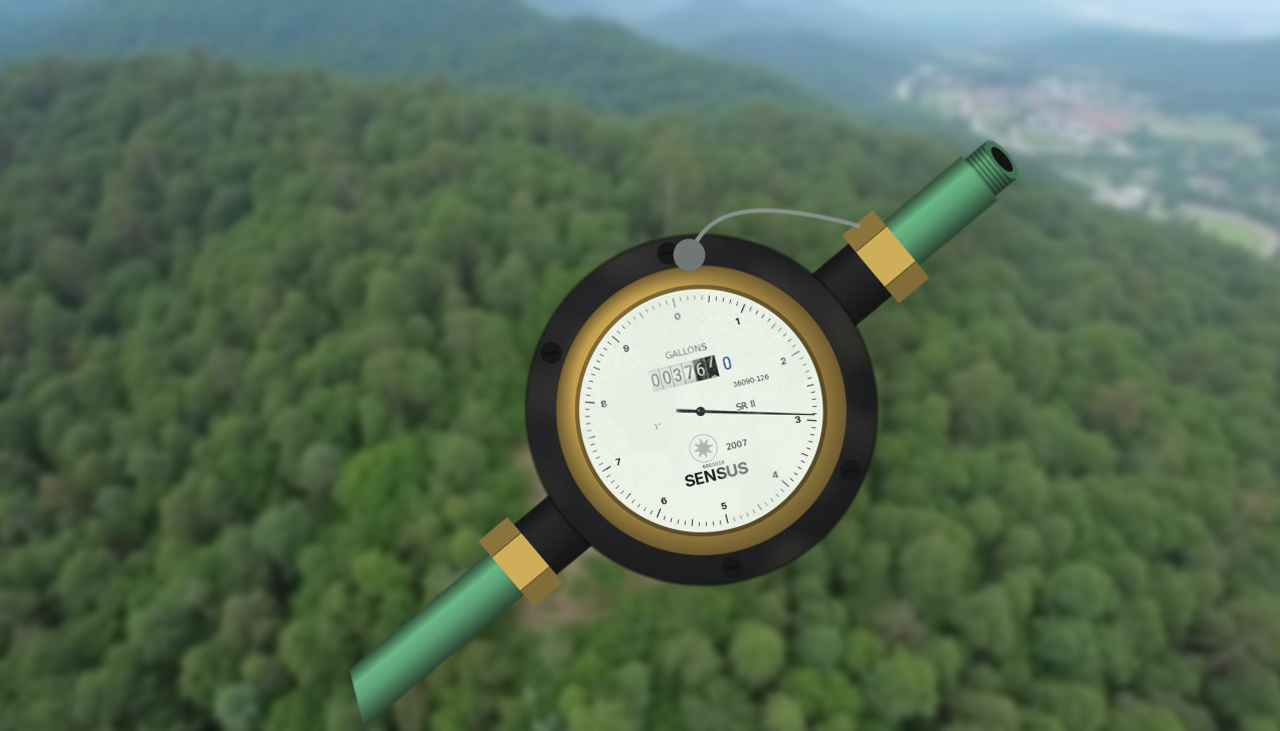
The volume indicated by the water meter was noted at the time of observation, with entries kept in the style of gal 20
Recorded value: gal 37672.9
